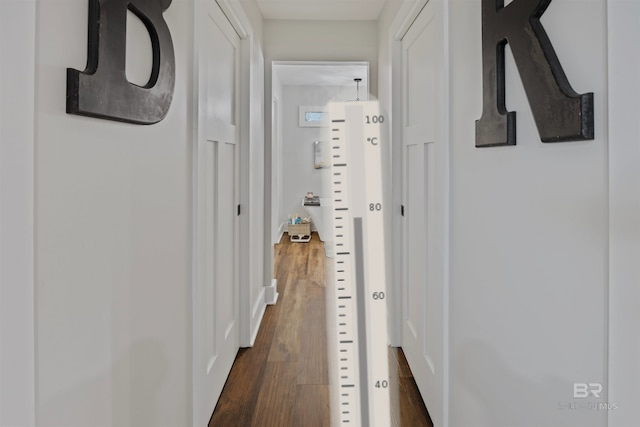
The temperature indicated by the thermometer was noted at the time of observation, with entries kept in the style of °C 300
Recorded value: °C 78
